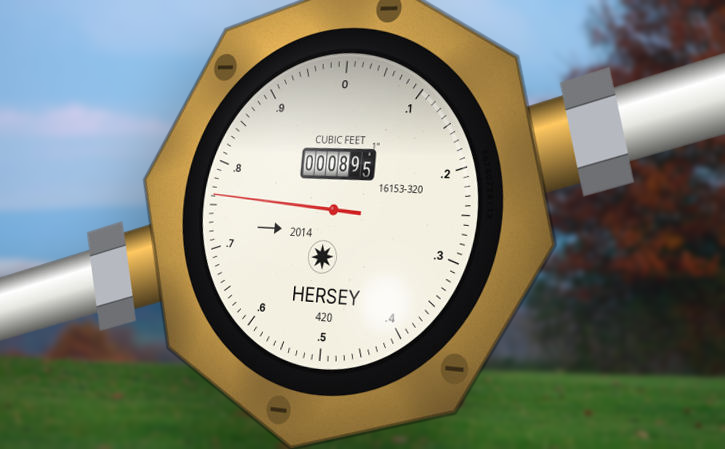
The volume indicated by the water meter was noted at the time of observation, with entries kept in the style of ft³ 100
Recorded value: ft³ 894.76
